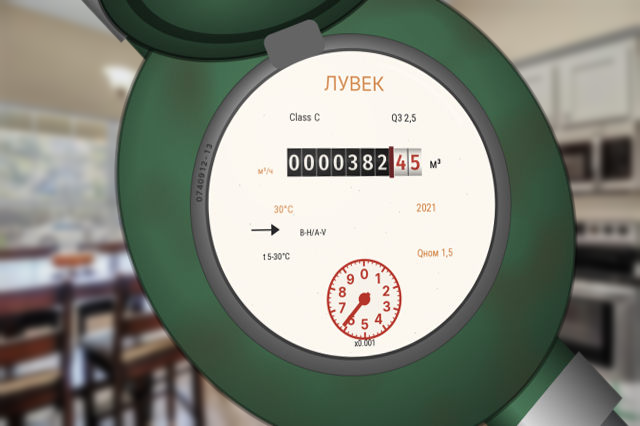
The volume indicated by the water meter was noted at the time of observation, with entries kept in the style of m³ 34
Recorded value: m³ 382.456
